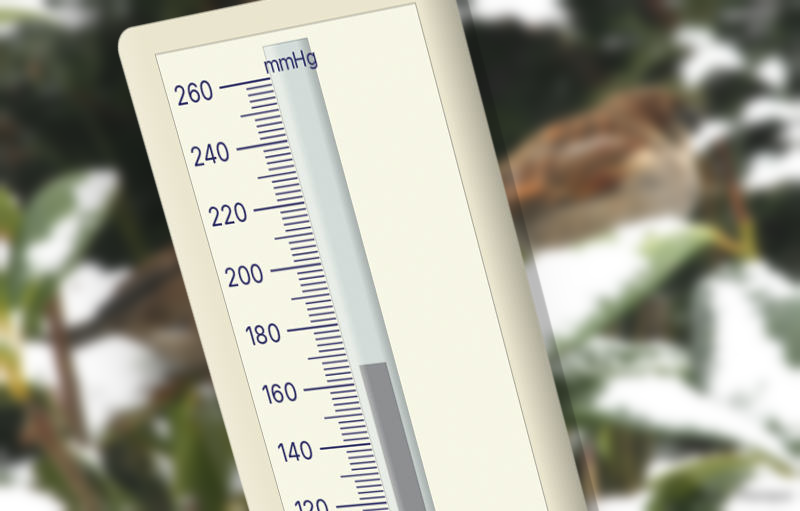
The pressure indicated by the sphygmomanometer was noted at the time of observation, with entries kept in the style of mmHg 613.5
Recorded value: mmHg 166
